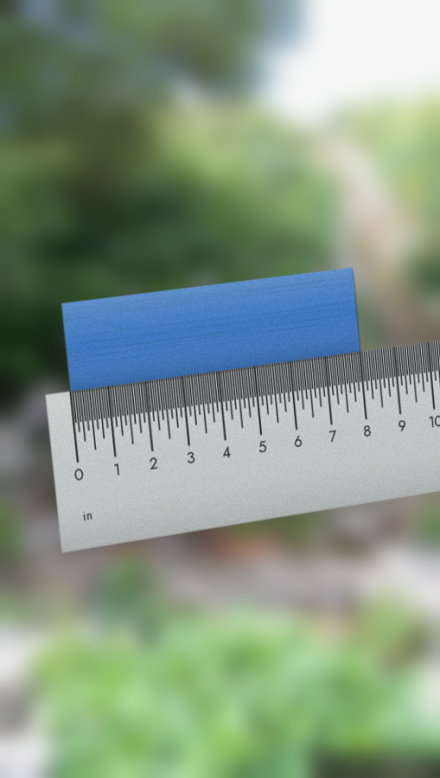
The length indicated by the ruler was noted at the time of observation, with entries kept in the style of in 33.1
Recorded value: in 8
